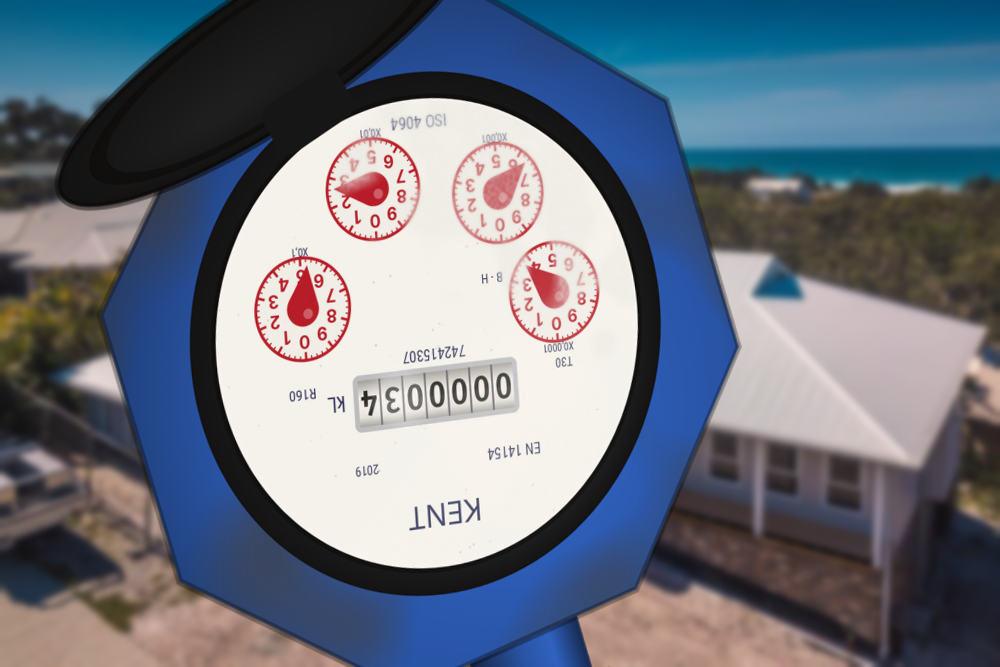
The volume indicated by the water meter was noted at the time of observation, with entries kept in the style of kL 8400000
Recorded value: kL 34.5263
